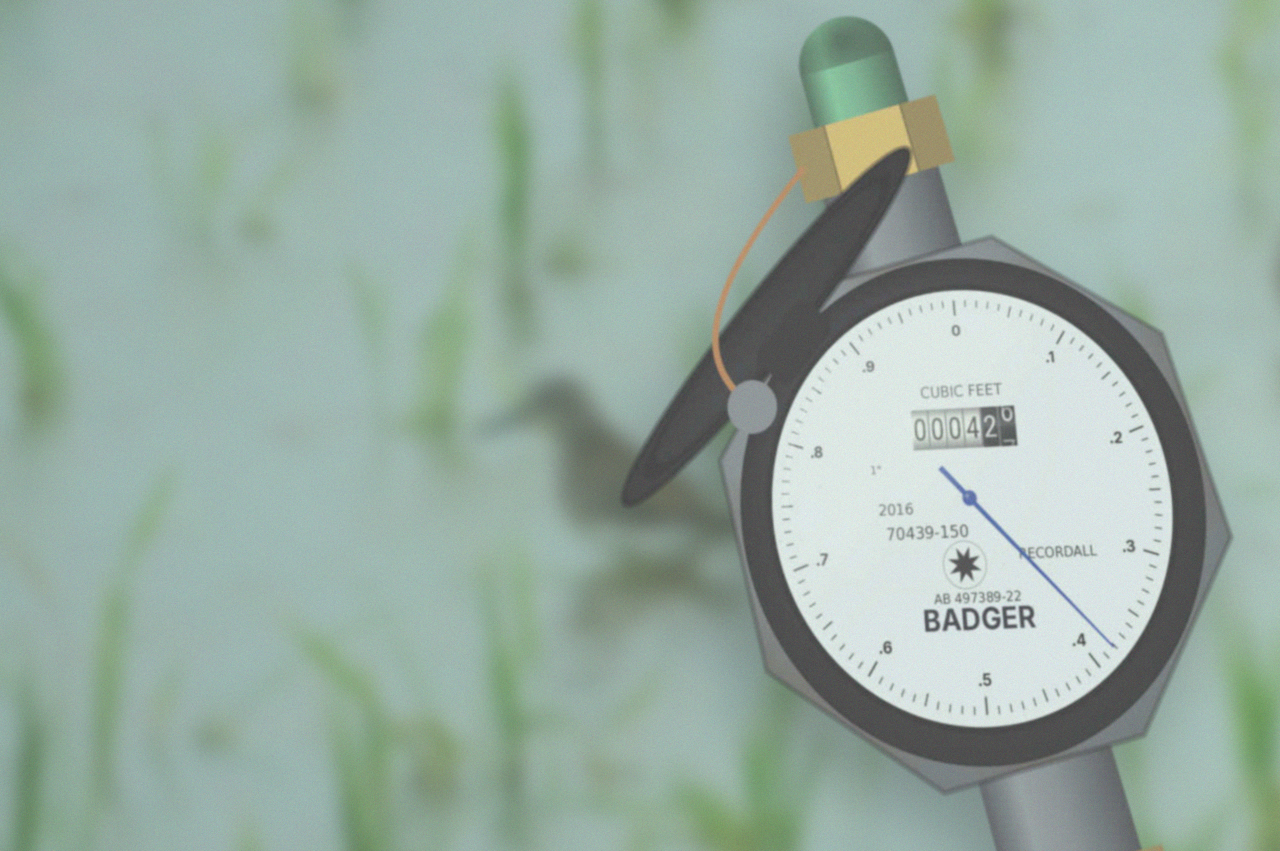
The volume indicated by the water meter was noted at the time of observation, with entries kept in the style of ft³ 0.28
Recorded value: ft³ 426.38
